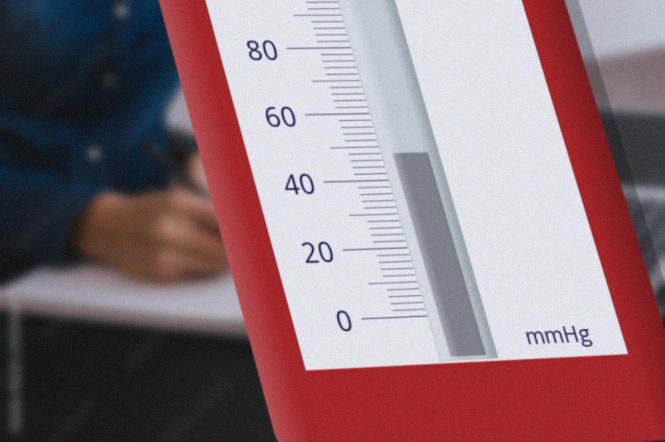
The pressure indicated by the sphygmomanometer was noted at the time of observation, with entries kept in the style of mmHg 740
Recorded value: mmHg 48
